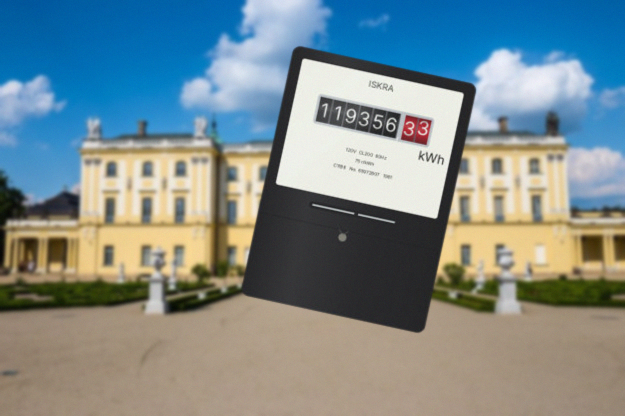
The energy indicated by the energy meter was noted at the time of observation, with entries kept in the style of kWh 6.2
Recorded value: kWh 119356.33
